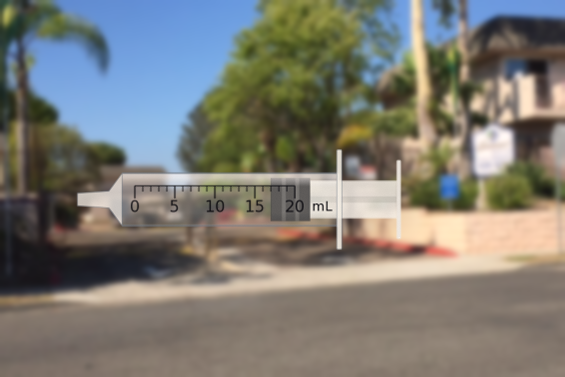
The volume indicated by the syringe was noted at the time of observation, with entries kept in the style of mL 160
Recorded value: mL 17
